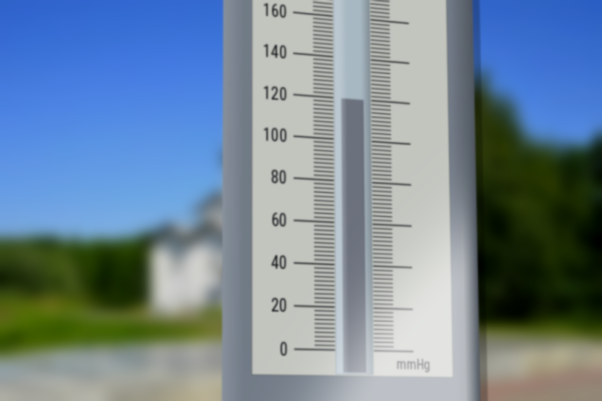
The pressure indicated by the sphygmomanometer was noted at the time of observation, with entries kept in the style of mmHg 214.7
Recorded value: mmHg 120
